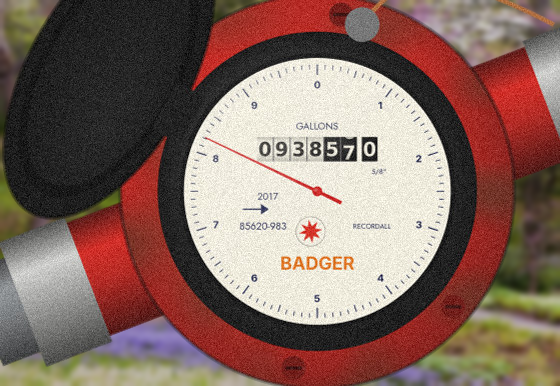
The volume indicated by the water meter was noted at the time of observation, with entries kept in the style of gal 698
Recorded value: gal 938568.2
